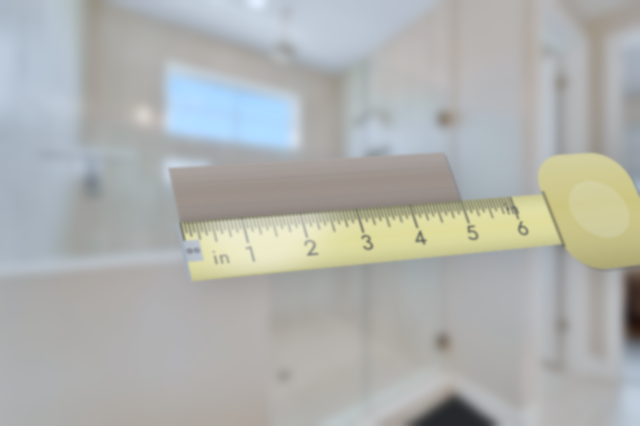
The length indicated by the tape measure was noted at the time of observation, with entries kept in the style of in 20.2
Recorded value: in 5
